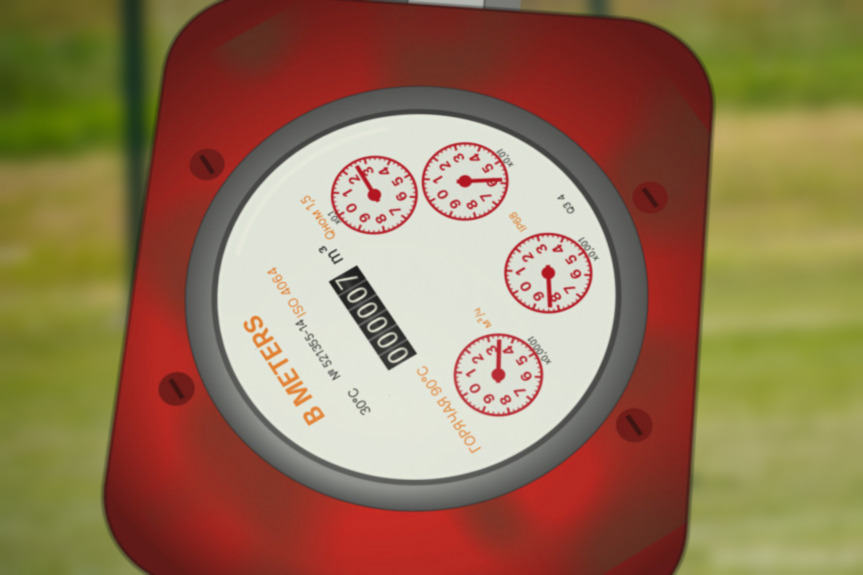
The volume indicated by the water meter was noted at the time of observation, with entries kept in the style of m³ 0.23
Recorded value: m³ 7.2583
